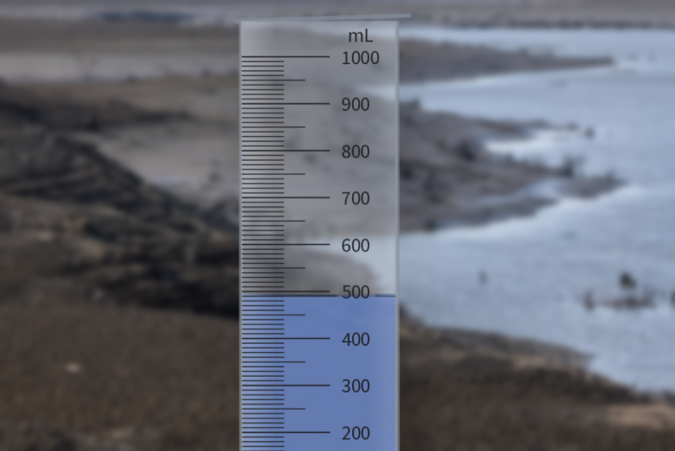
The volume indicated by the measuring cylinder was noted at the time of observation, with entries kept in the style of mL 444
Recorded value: mL 490
